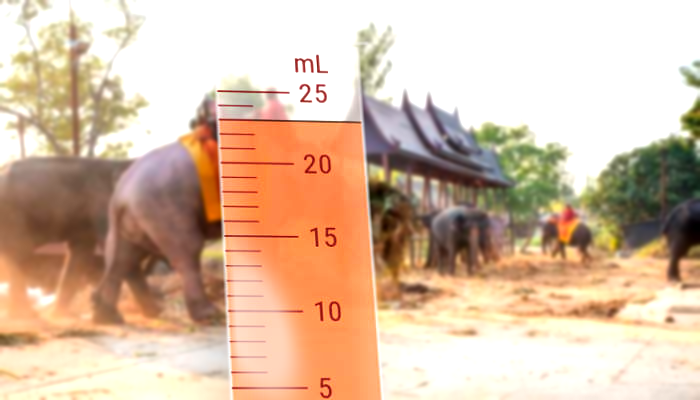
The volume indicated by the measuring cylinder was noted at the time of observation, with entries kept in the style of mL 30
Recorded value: mL 23
